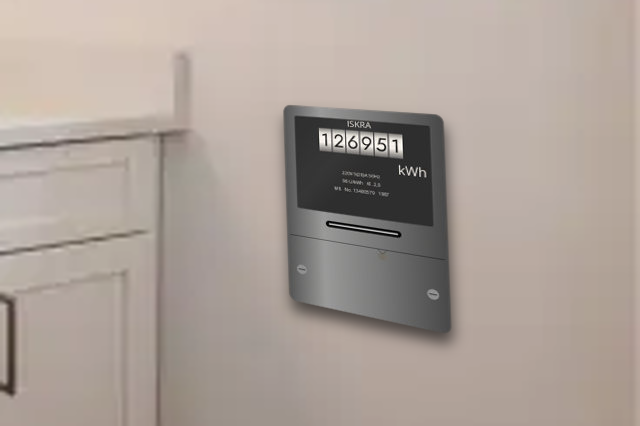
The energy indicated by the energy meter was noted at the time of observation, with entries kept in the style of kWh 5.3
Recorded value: kWh 126951
